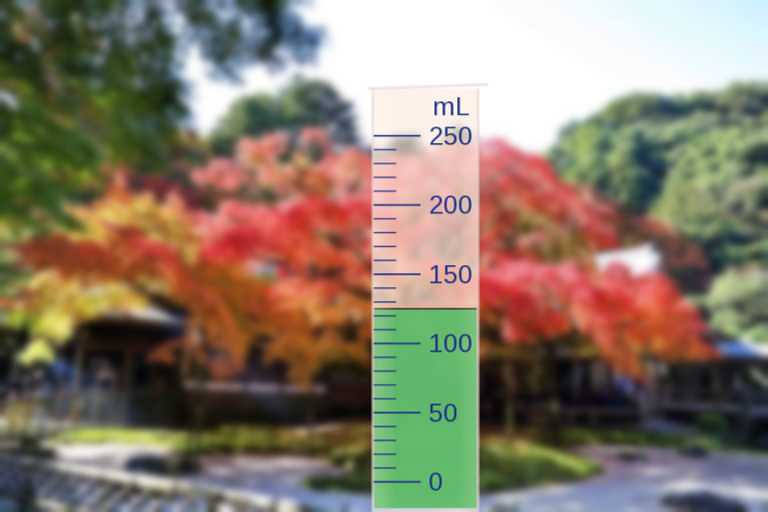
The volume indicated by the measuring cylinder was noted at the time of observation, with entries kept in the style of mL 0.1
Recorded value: mL 125
